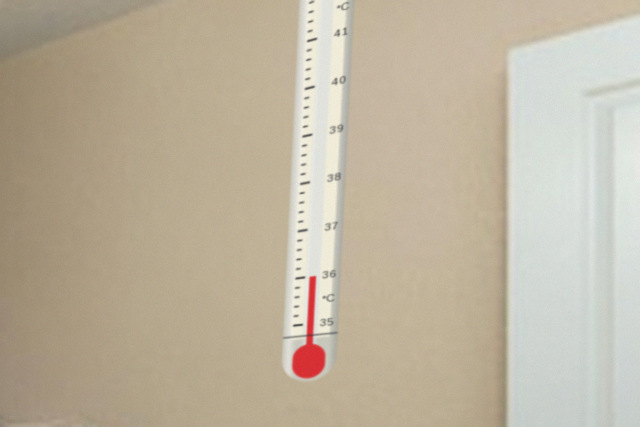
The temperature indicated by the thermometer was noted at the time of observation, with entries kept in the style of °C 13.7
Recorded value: °C 36
